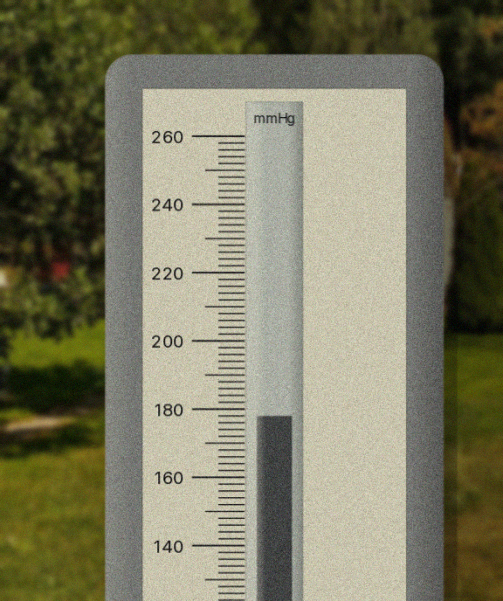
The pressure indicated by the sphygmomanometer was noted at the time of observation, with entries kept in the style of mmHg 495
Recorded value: mmHg 178
